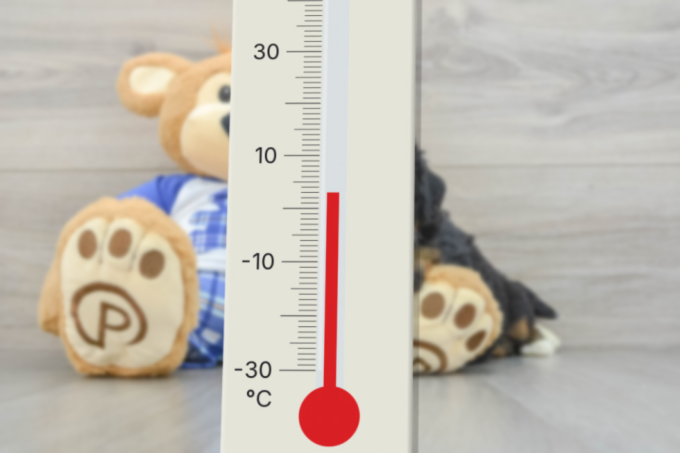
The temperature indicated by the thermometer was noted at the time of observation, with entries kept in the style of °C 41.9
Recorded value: °C 3
